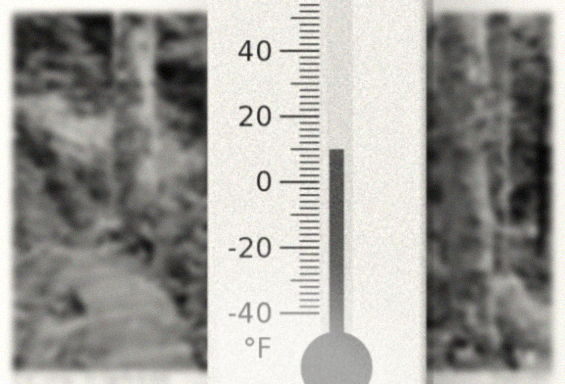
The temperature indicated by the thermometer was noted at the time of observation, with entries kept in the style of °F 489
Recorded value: °F 10
